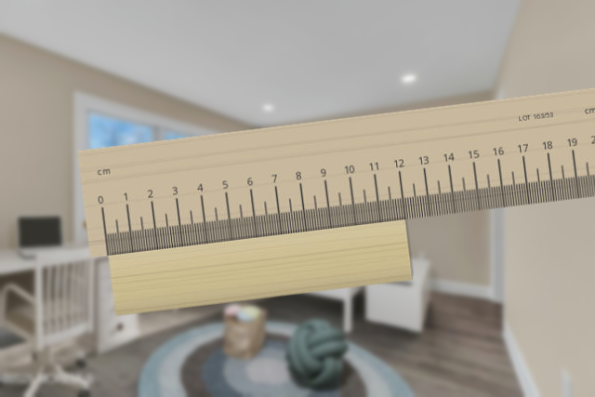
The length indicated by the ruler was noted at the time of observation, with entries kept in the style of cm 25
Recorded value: cm 12
